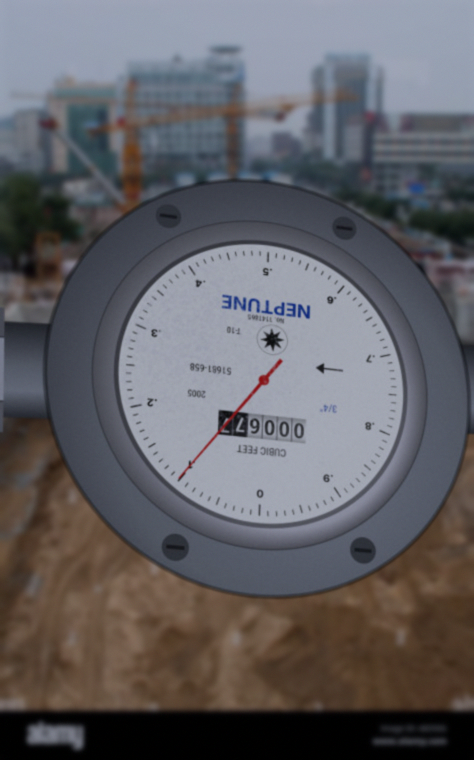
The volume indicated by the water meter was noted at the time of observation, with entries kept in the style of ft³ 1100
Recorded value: ft³ 677.10
